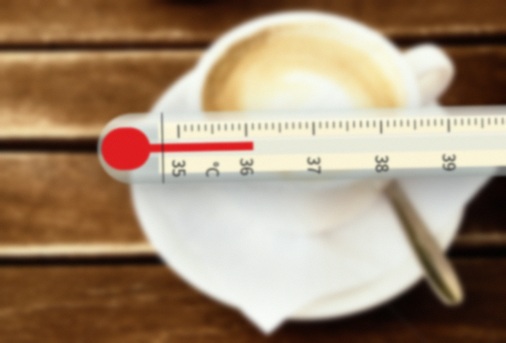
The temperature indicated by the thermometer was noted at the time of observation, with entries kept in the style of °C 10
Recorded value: °C 36.1
